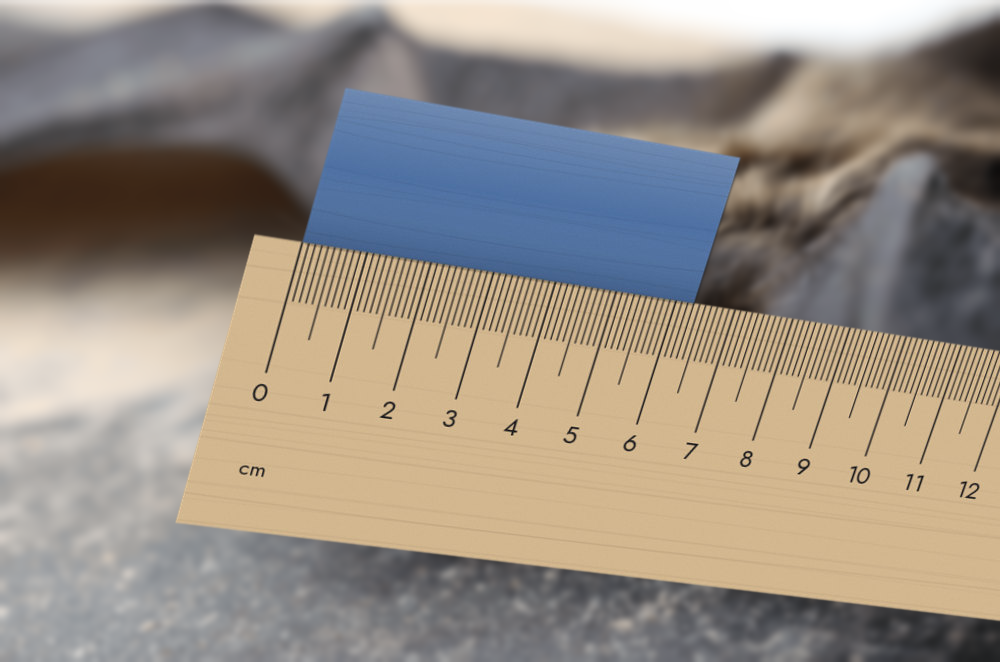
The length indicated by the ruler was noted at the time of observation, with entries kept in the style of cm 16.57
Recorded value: cm 6.3
